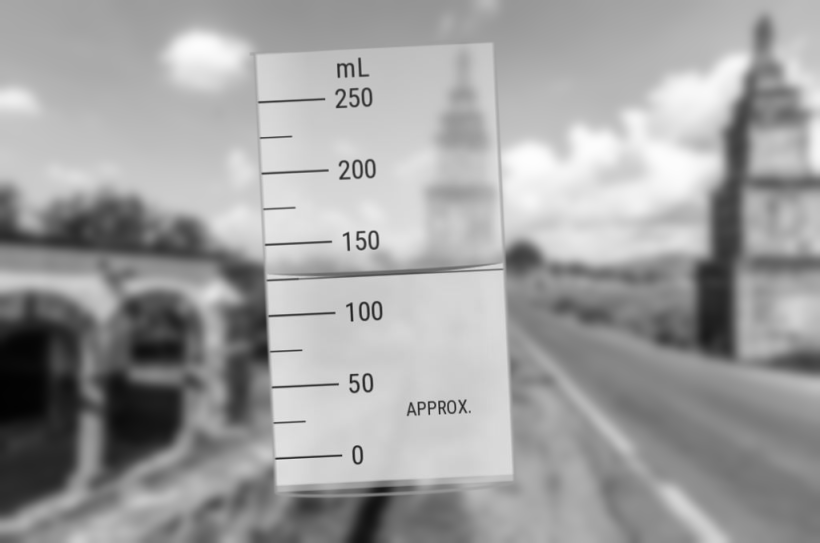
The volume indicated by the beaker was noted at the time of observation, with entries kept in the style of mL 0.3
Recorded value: mL 125
